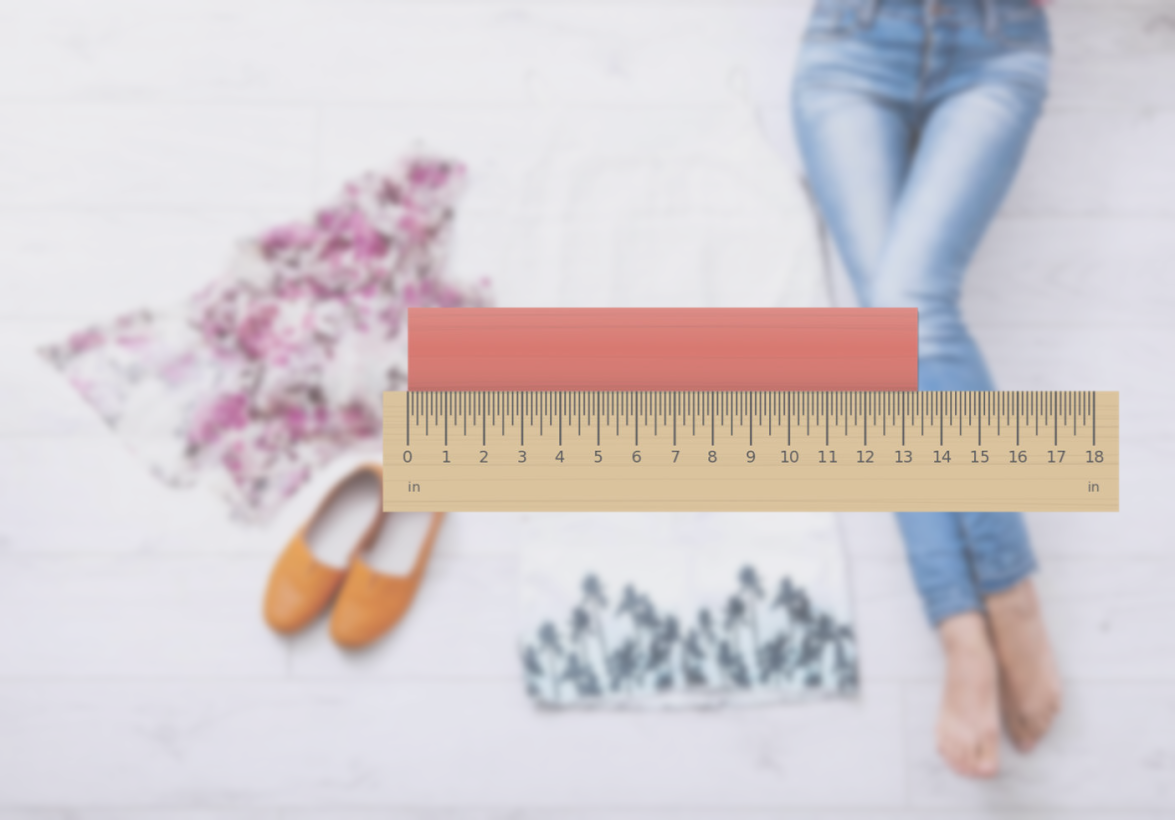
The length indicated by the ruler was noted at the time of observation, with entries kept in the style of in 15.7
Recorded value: in 13.375
